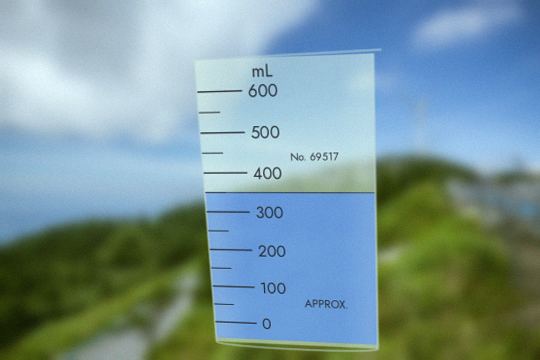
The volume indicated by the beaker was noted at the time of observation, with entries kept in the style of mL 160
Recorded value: mL 350
